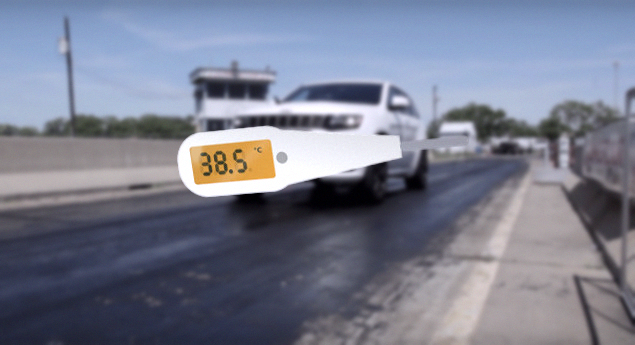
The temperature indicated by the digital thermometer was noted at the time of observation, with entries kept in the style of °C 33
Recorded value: °C 38.5
